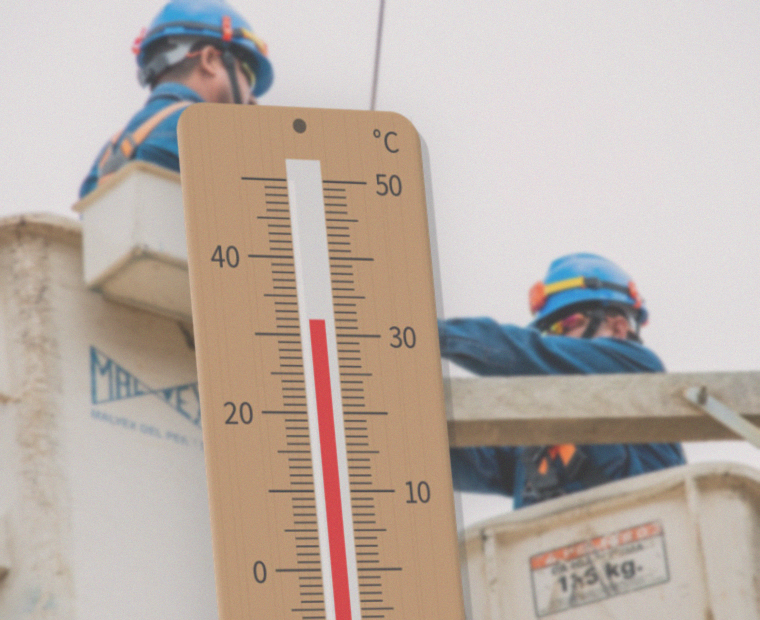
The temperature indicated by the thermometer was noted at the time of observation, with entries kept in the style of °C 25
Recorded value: °C 32
